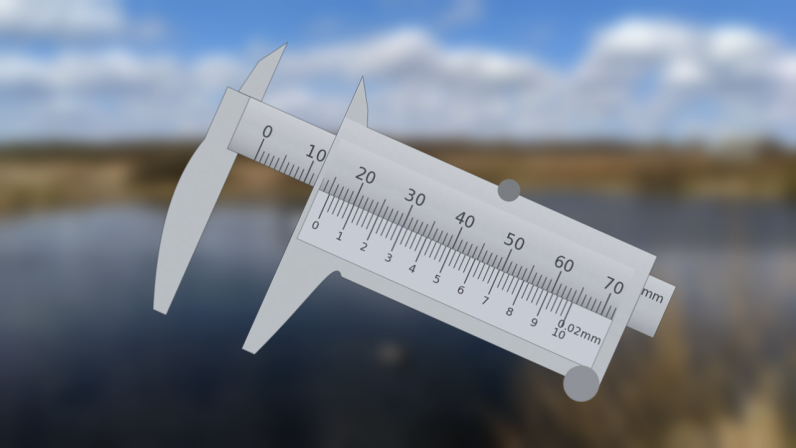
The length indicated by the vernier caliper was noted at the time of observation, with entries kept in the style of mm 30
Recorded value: mm 15.2
